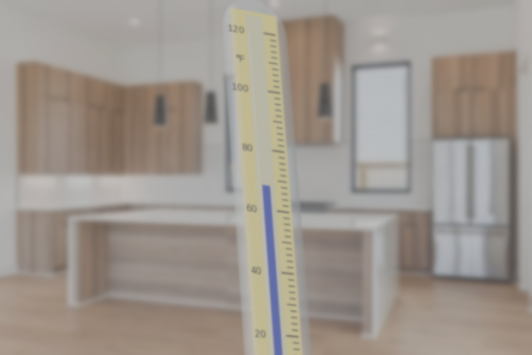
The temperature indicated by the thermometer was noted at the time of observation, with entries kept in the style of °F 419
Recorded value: °F 68
